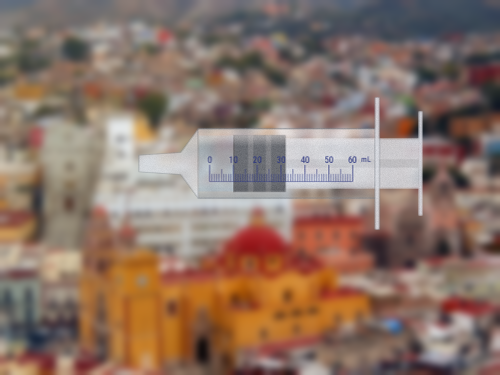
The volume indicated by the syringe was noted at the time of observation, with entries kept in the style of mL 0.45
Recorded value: mL 10
